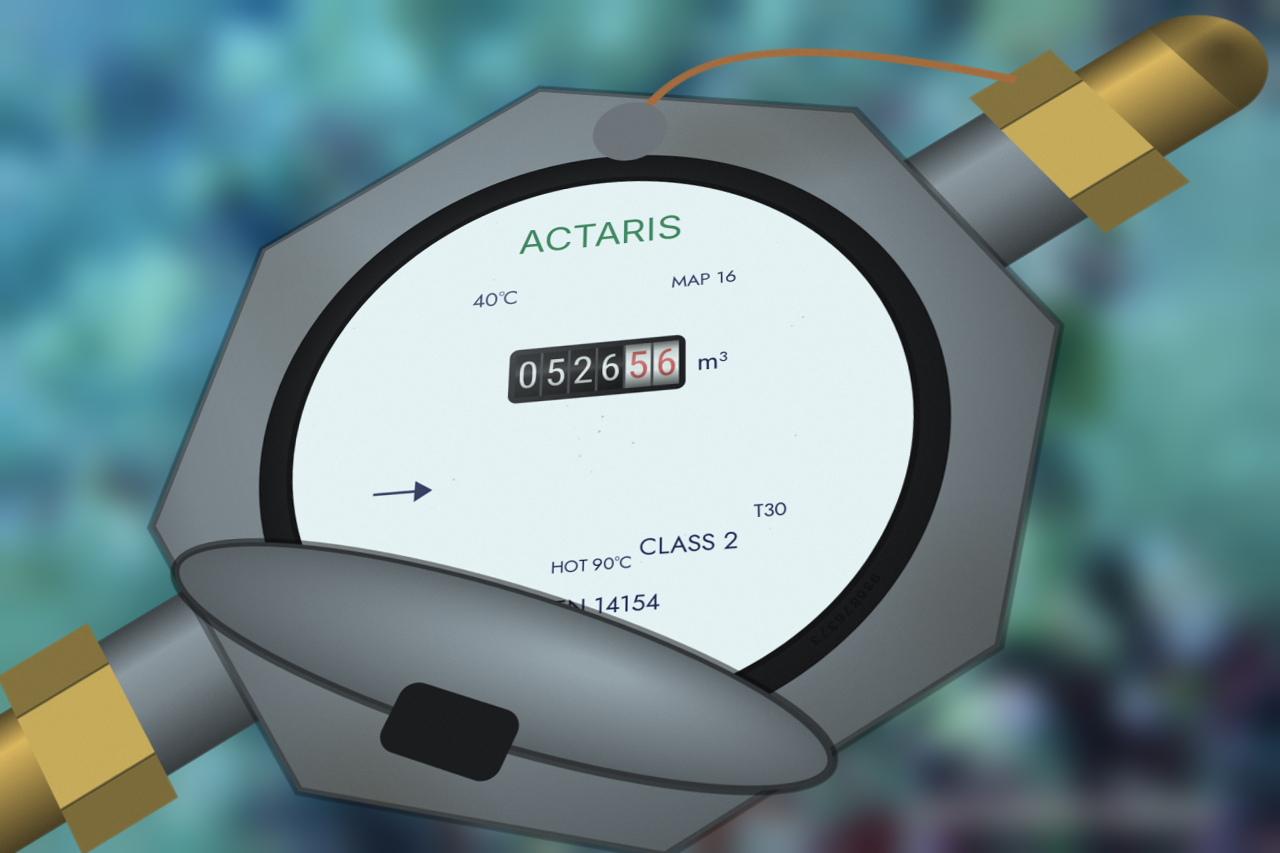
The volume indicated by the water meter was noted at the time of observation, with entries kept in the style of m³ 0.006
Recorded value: m³ 526.56
